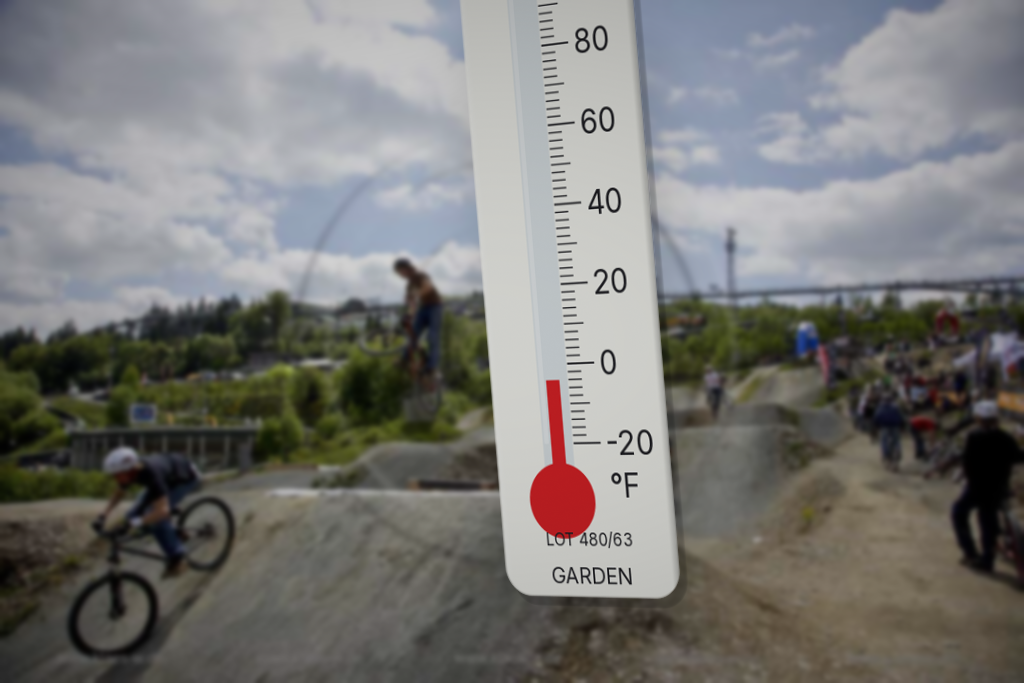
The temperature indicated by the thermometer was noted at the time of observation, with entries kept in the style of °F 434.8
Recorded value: °F -4
